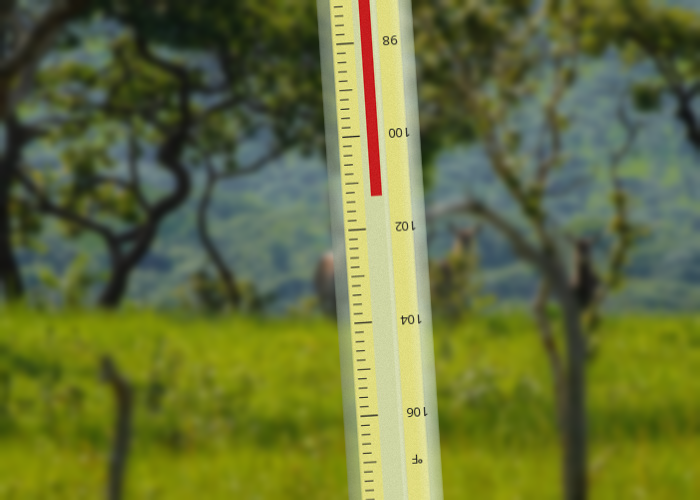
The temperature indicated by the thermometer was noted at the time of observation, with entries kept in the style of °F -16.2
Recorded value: °F 101.3
